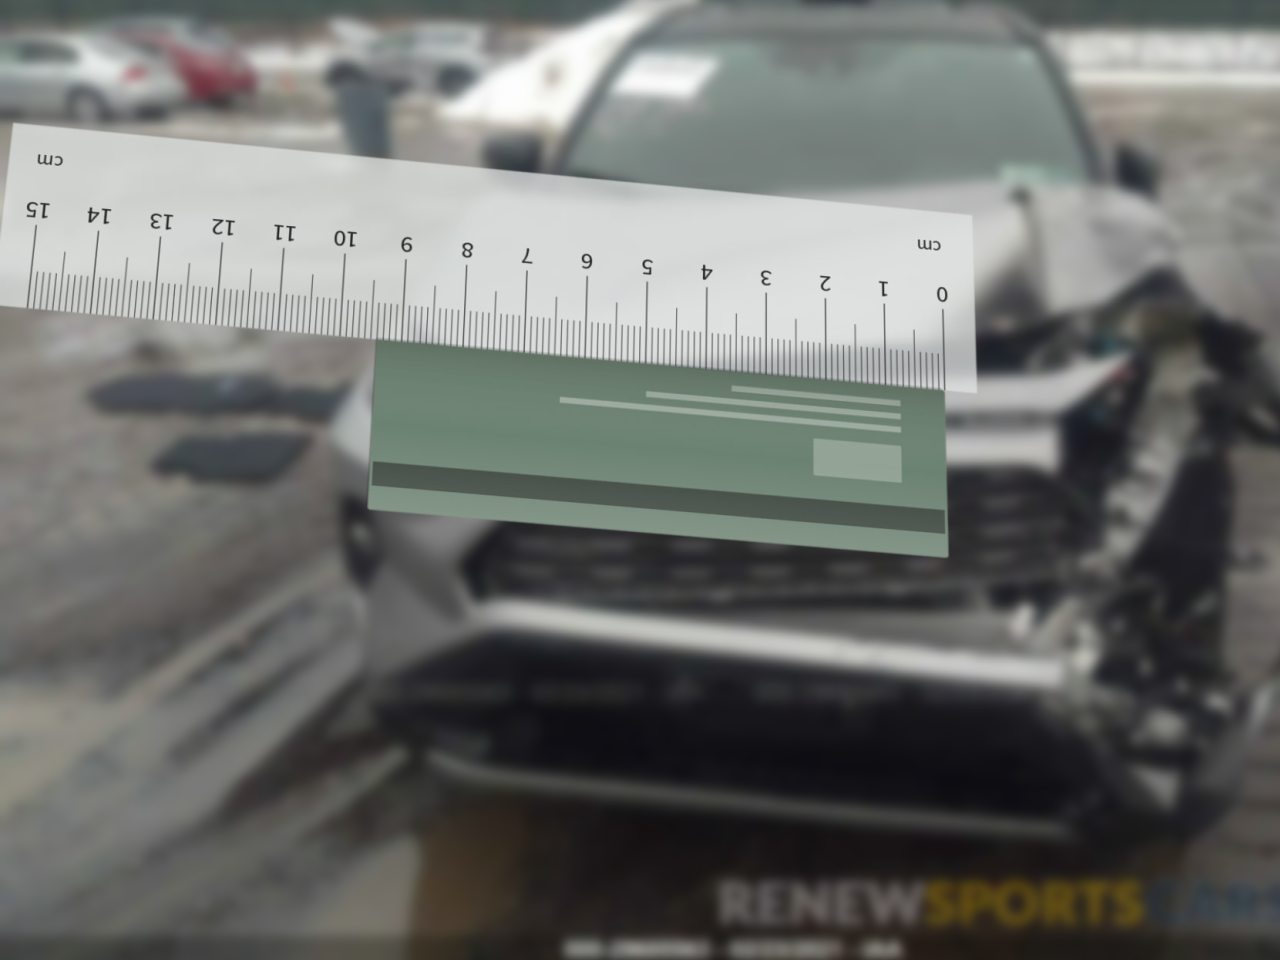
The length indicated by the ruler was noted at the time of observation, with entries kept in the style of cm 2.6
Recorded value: cm 9.4
